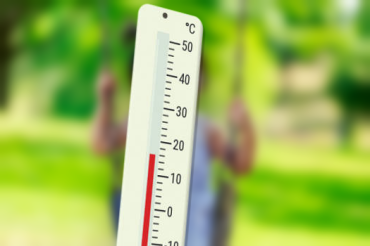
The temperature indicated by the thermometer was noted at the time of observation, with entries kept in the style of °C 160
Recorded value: °C 16
